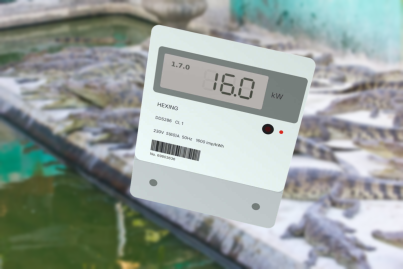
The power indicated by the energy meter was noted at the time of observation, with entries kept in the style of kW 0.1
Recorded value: kW 16.0
